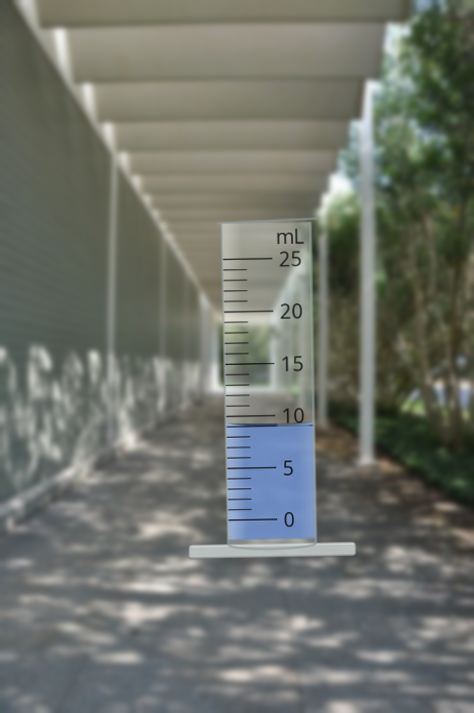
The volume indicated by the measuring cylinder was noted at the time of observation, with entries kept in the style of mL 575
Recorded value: mL 9
